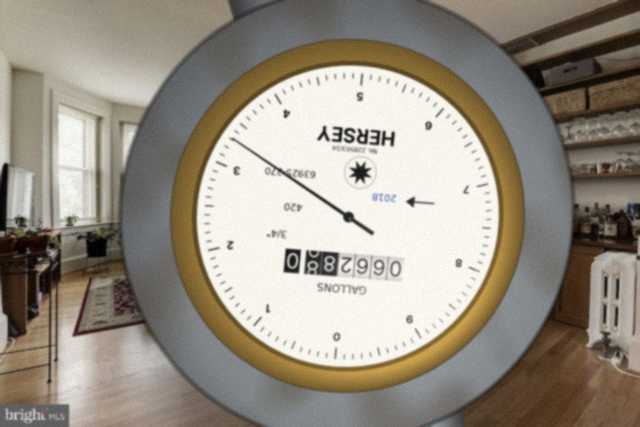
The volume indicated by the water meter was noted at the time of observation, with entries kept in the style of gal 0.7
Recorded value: gal 662883.3
